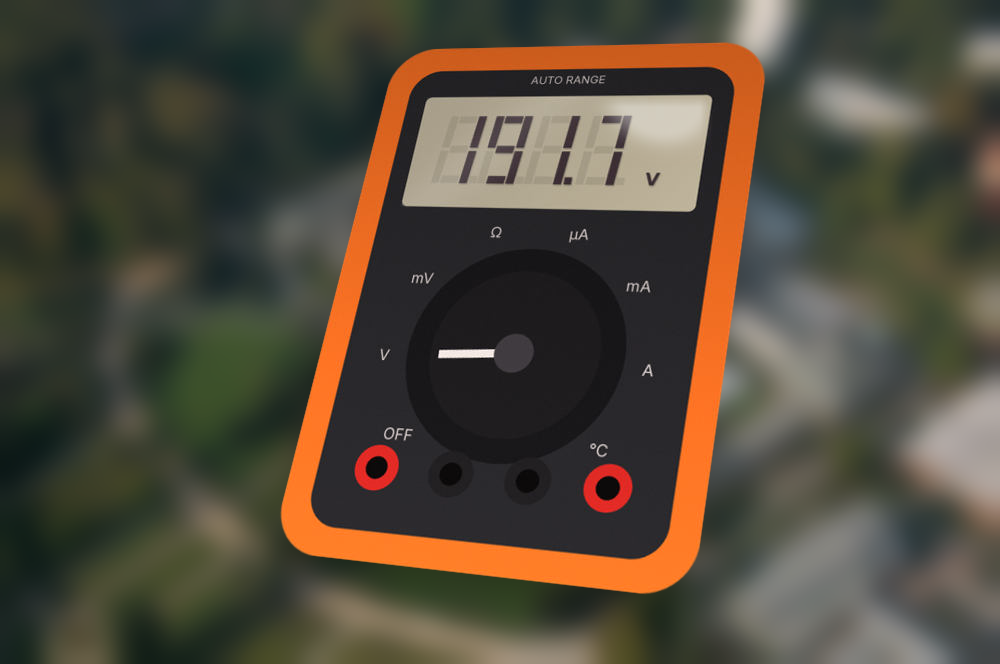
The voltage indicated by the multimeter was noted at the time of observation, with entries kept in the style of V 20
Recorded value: V 191.7
